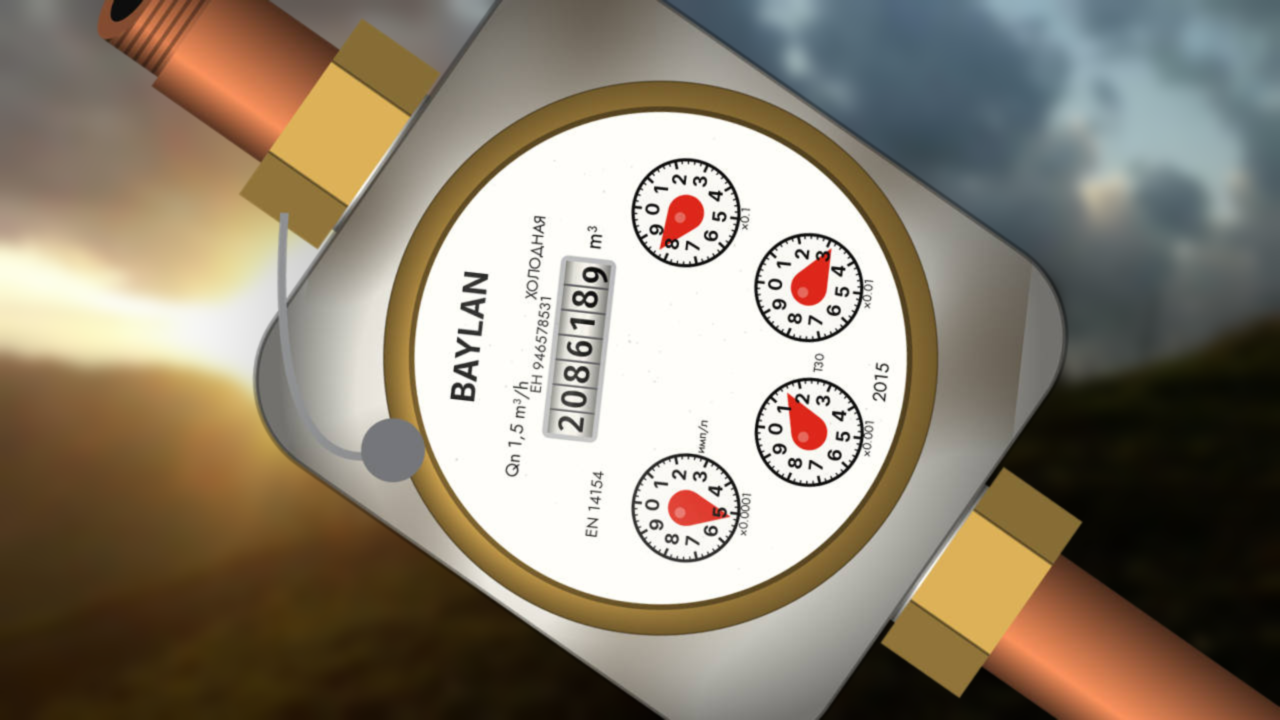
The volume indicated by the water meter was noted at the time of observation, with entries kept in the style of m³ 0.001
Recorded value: m³ 2086188.8315
